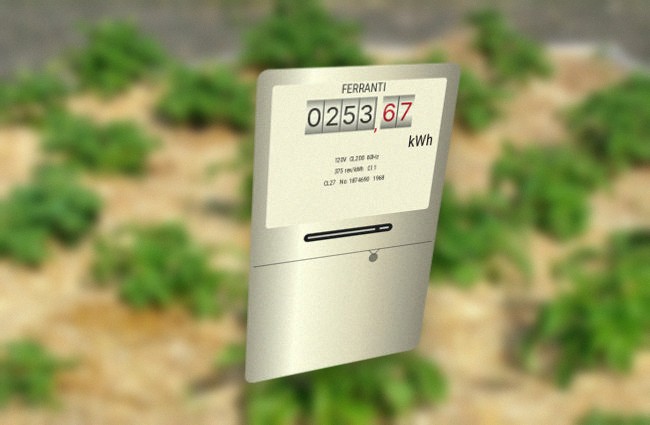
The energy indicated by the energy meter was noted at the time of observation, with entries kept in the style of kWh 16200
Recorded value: kWh 253.67
